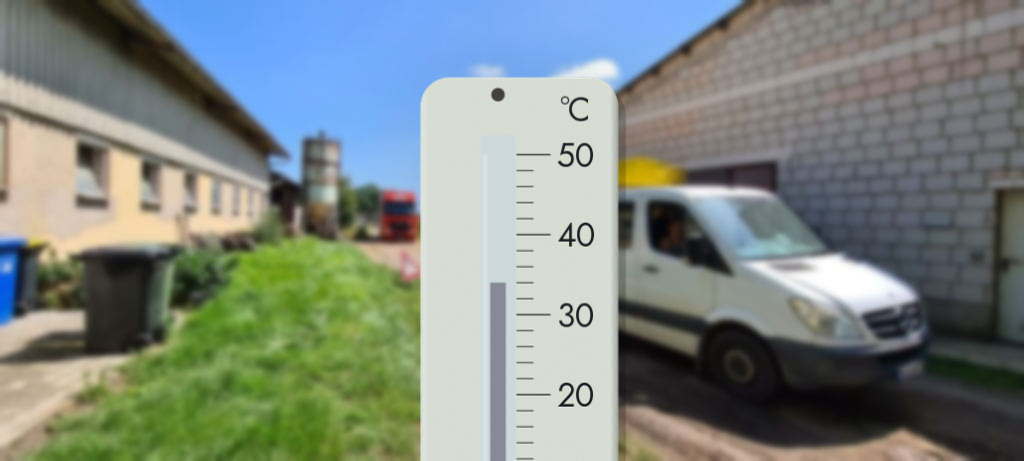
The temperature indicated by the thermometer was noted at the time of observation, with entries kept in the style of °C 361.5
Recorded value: °C 34
